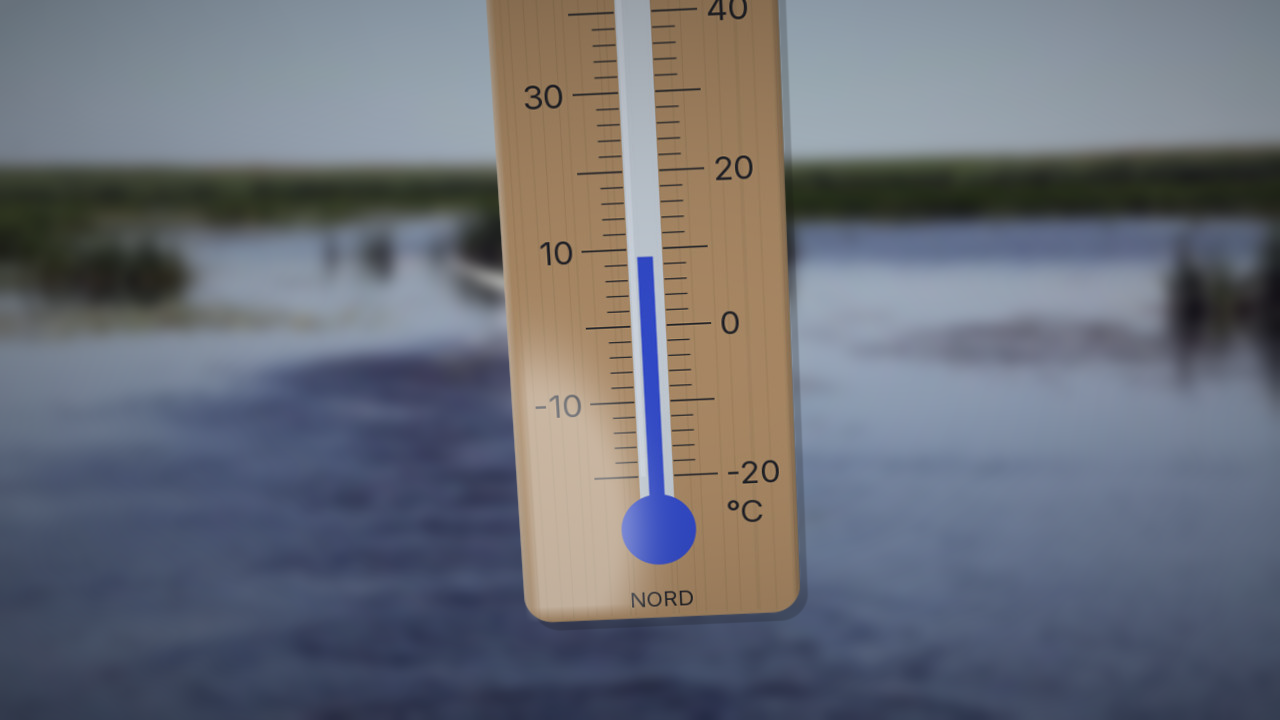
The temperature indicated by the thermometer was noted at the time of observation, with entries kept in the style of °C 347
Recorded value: °C 9
